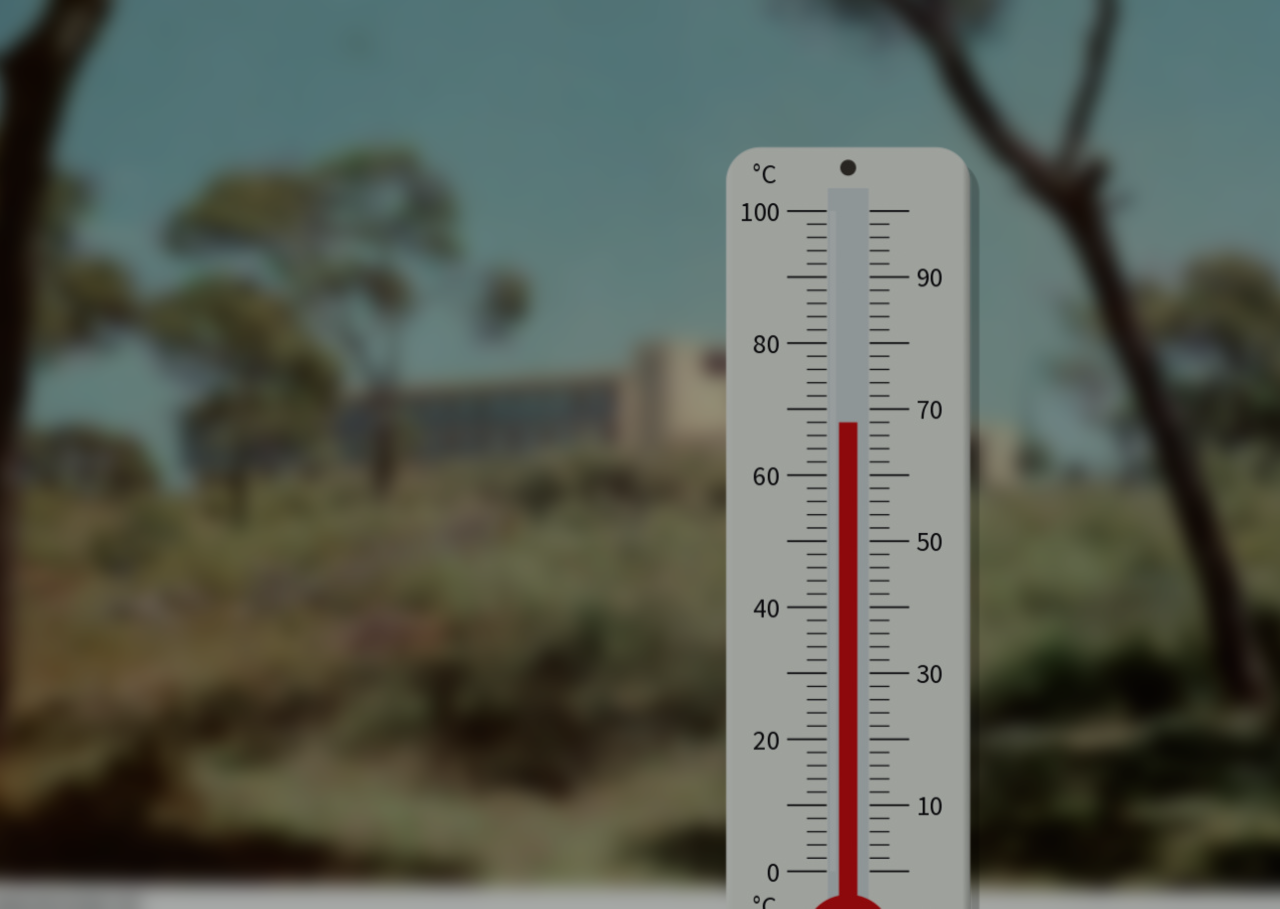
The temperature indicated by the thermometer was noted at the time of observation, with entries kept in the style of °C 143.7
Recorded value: °C 68
